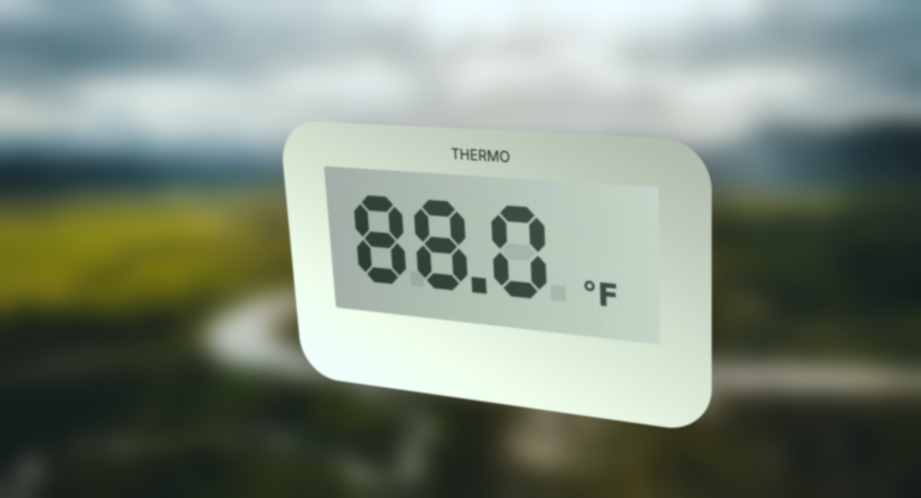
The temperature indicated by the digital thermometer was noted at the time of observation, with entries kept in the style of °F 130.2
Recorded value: °F 88.0
